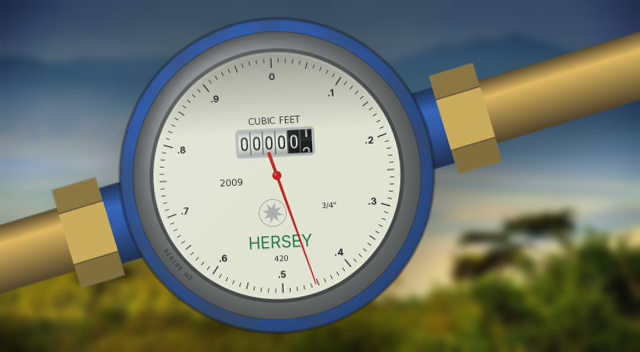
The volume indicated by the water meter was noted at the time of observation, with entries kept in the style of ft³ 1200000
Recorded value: ft³ 1.45
